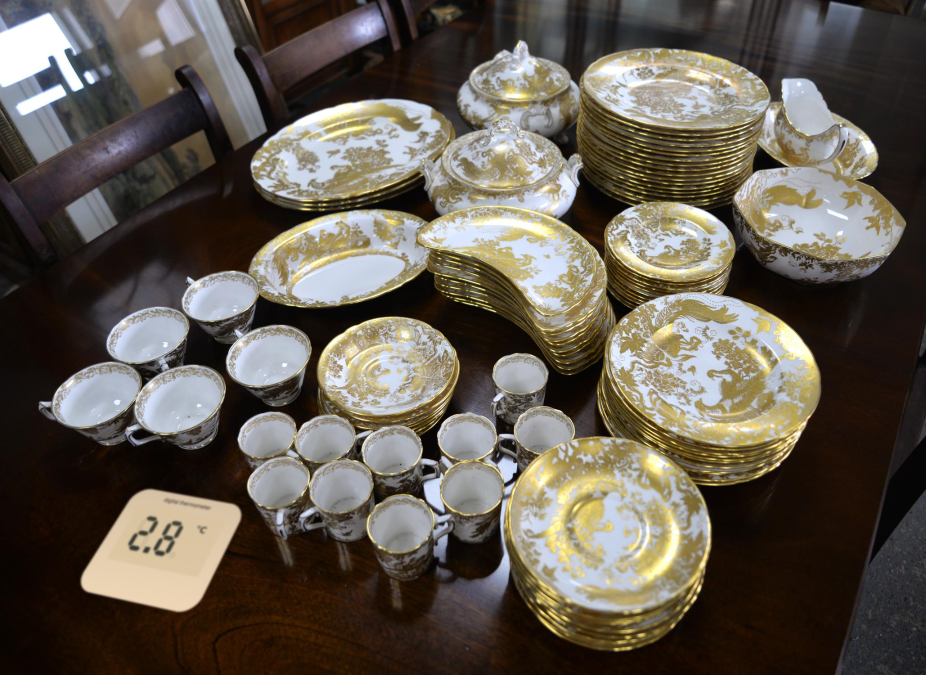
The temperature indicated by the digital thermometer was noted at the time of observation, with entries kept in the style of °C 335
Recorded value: °C 2.8
